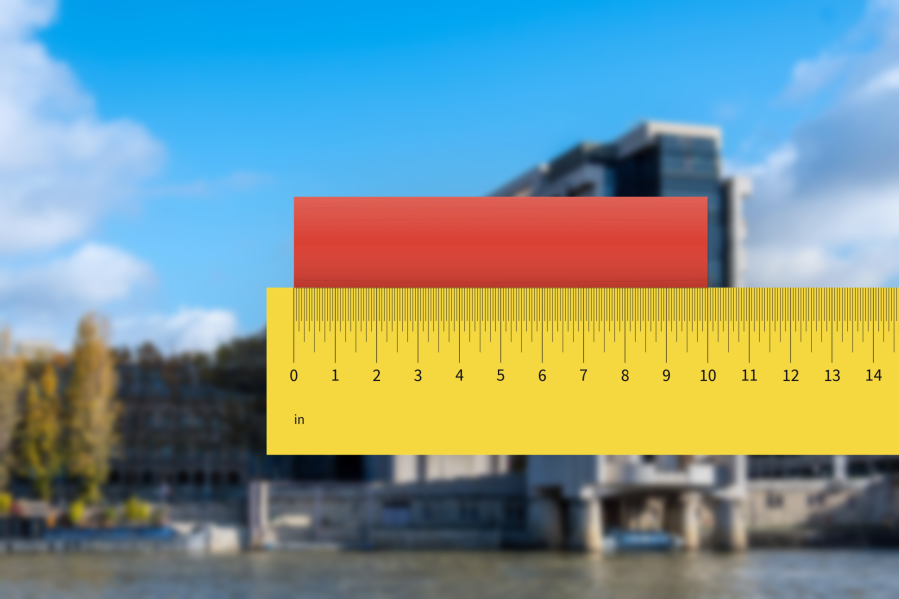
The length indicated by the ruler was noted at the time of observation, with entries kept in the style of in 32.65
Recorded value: in 10
